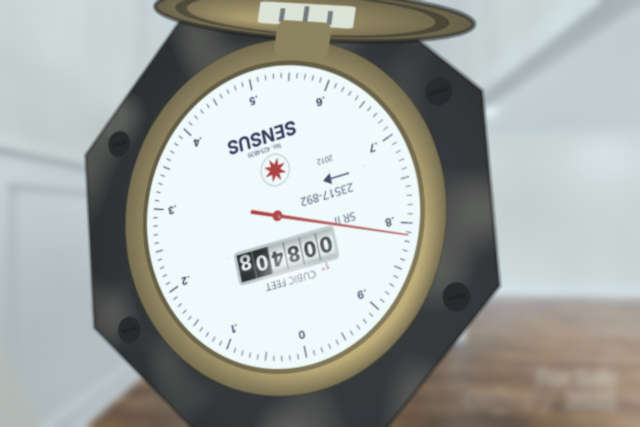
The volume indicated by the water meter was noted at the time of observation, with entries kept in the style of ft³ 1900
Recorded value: ft³ 8407.81
